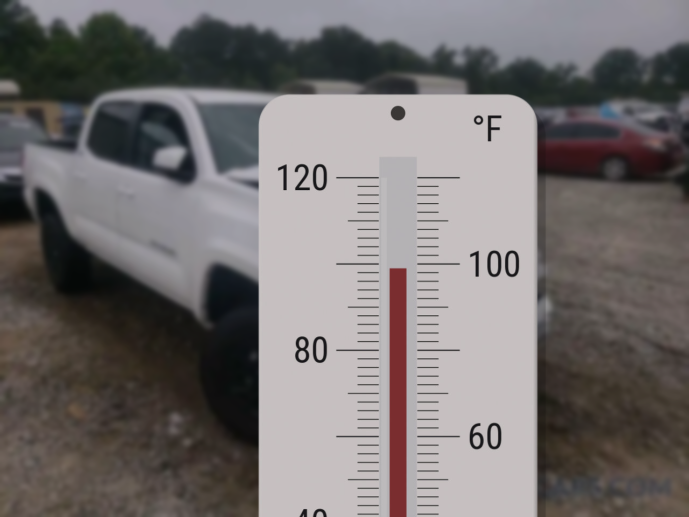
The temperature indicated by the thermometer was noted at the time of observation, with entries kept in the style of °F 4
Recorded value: °F 99
